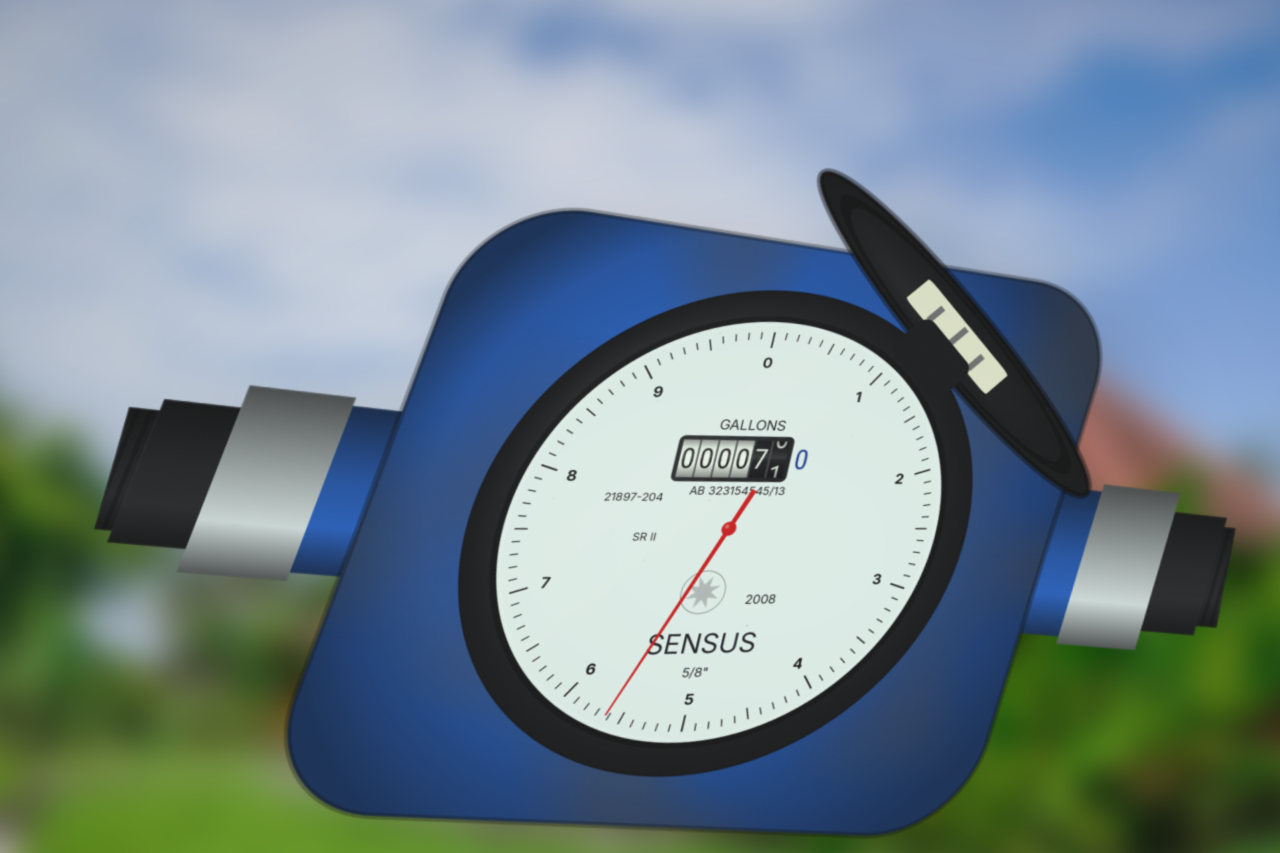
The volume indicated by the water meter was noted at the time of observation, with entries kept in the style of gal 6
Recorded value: gal 705.6
